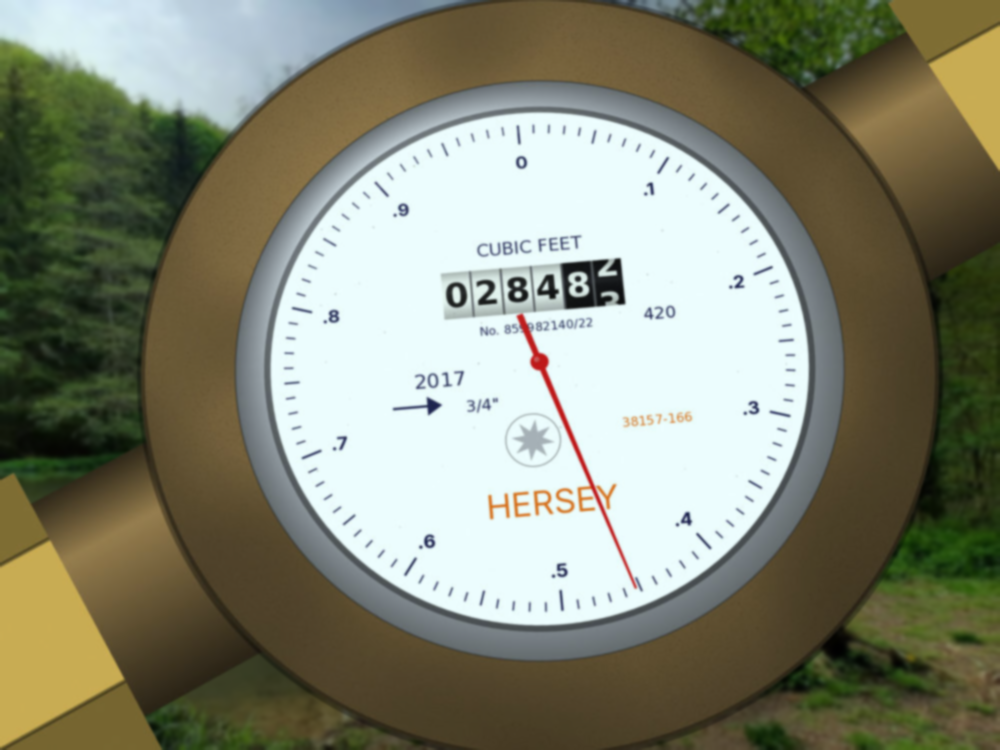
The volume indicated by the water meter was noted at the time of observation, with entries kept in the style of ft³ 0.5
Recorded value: ft³ 28482.45
